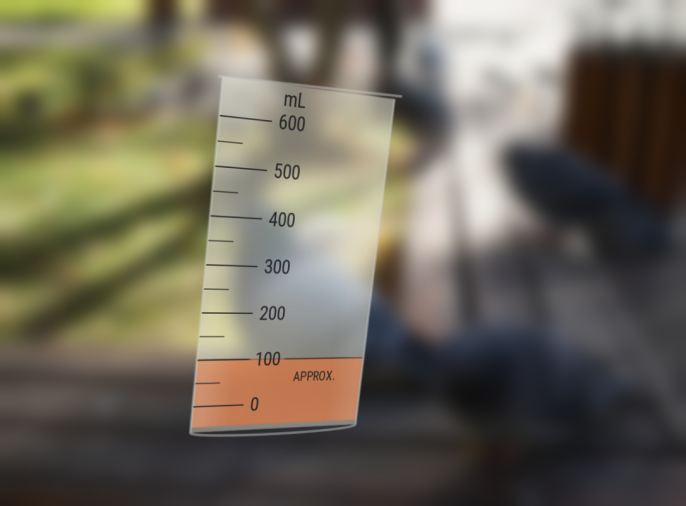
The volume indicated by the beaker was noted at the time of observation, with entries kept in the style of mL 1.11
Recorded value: mL 100
